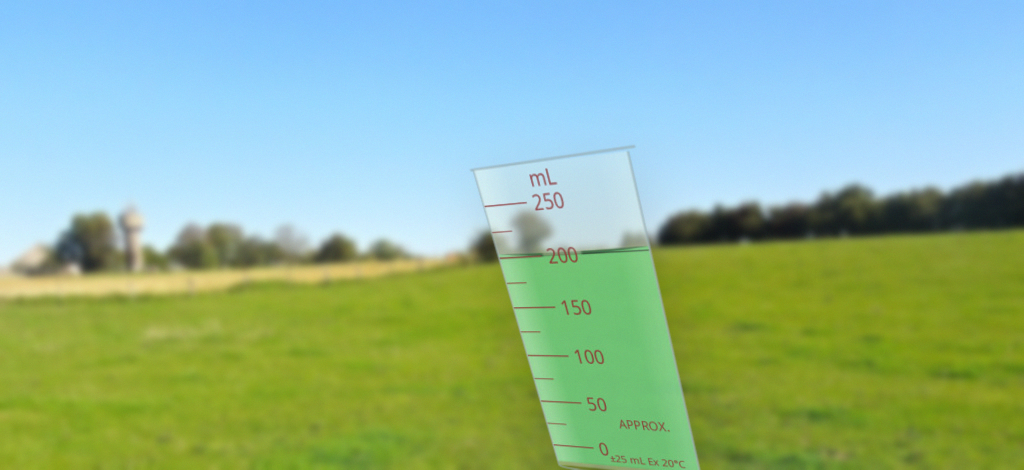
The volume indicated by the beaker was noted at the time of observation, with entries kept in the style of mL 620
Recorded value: mL 200
